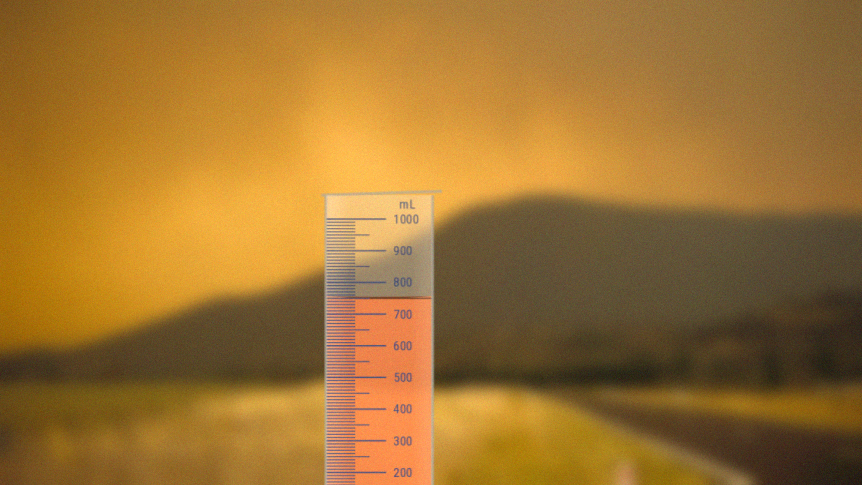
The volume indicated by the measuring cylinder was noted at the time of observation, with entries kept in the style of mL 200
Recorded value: mL 750
